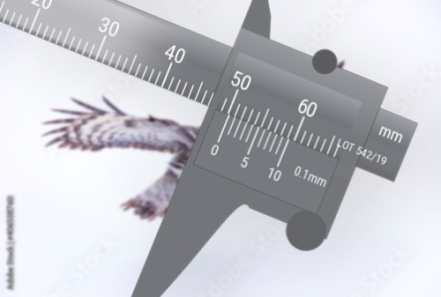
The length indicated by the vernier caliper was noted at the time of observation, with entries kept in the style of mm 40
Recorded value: mm 50.2
